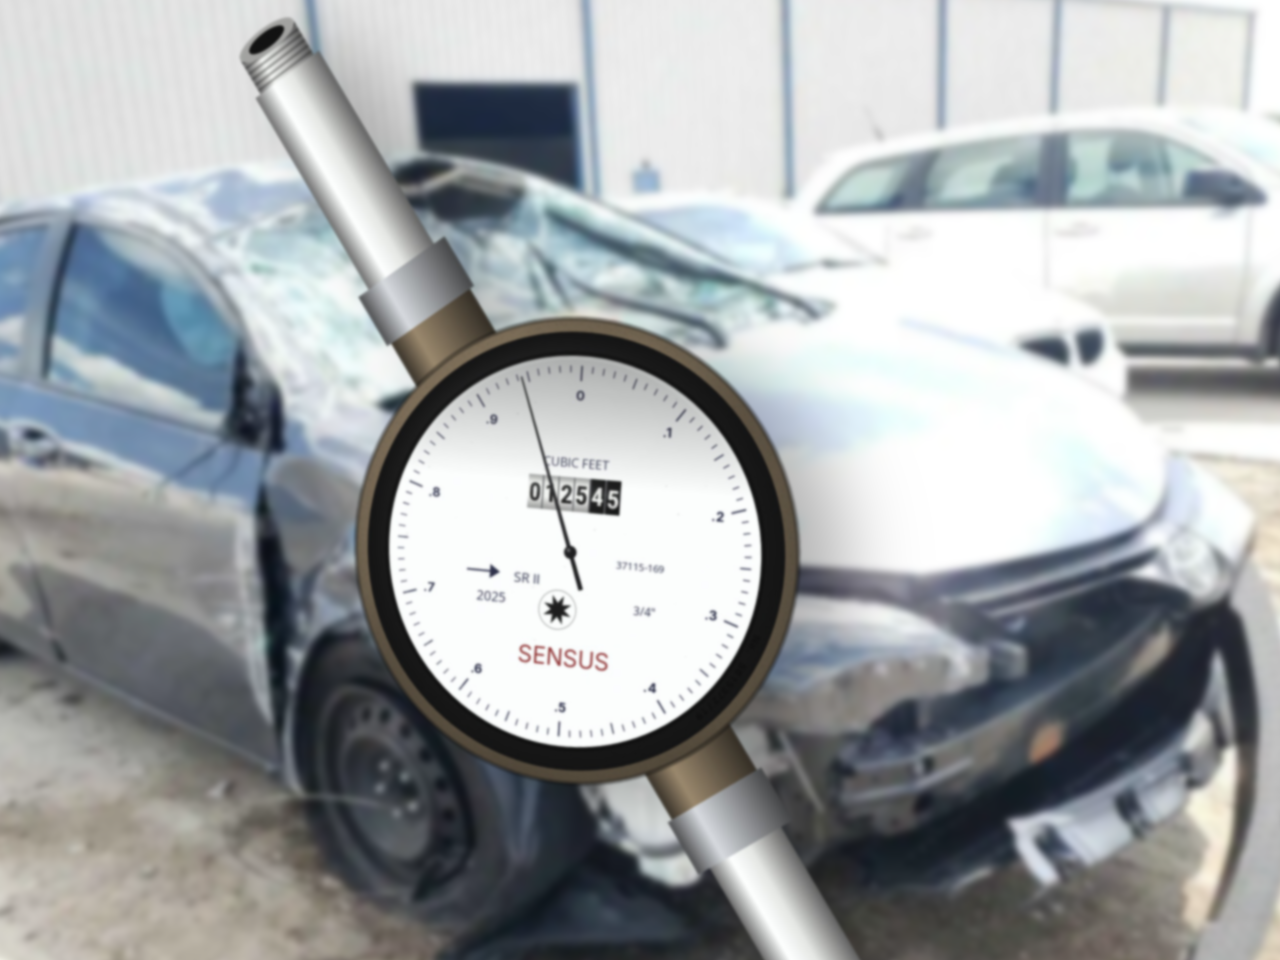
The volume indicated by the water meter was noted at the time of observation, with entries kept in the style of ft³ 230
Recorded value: ft³ 12544.94
